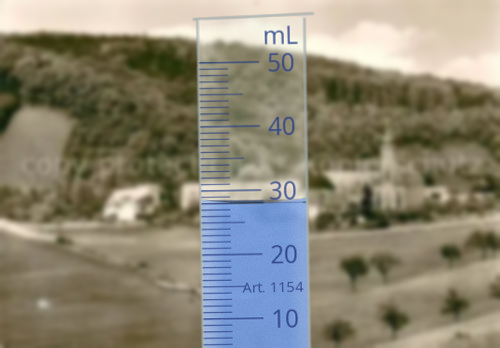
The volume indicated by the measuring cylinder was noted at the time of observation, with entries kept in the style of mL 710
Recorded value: mL 28
